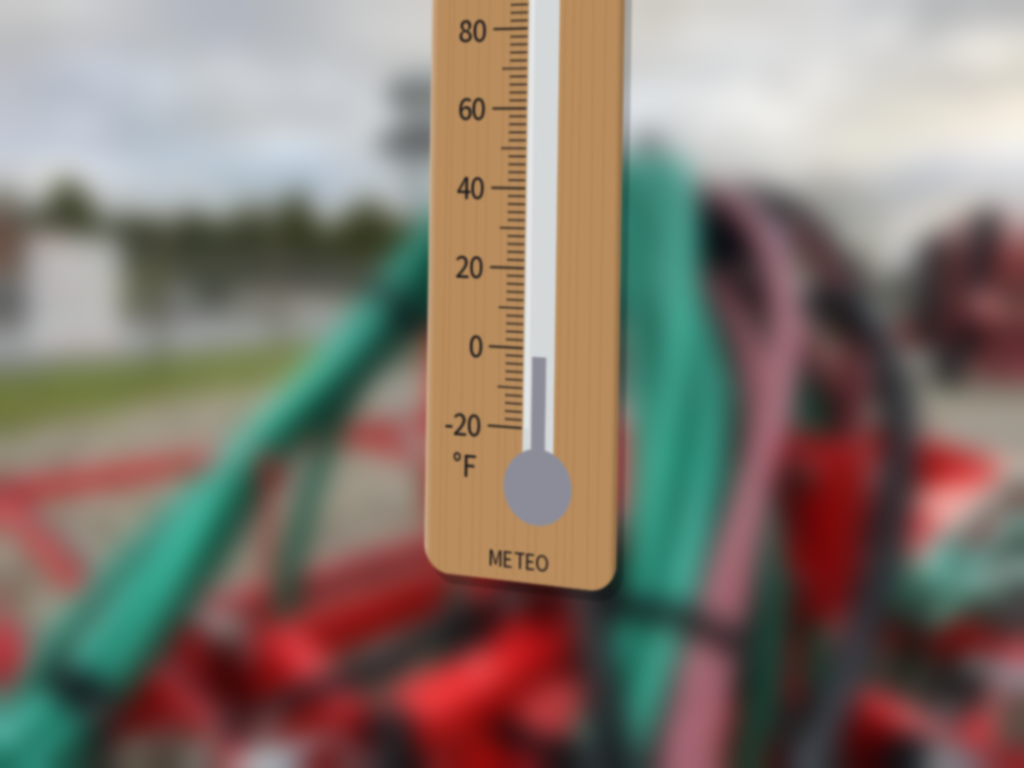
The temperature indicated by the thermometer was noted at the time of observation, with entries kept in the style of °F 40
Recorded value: °F -2
